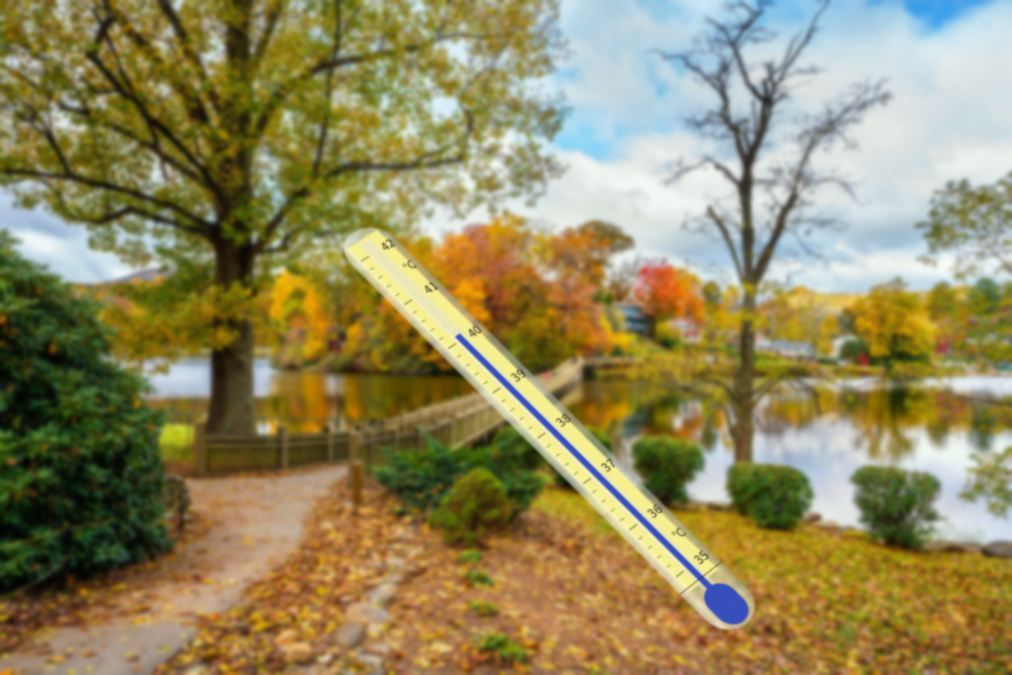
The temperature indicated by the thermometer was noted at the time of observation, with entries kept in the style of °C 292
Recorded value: °C 40.1
